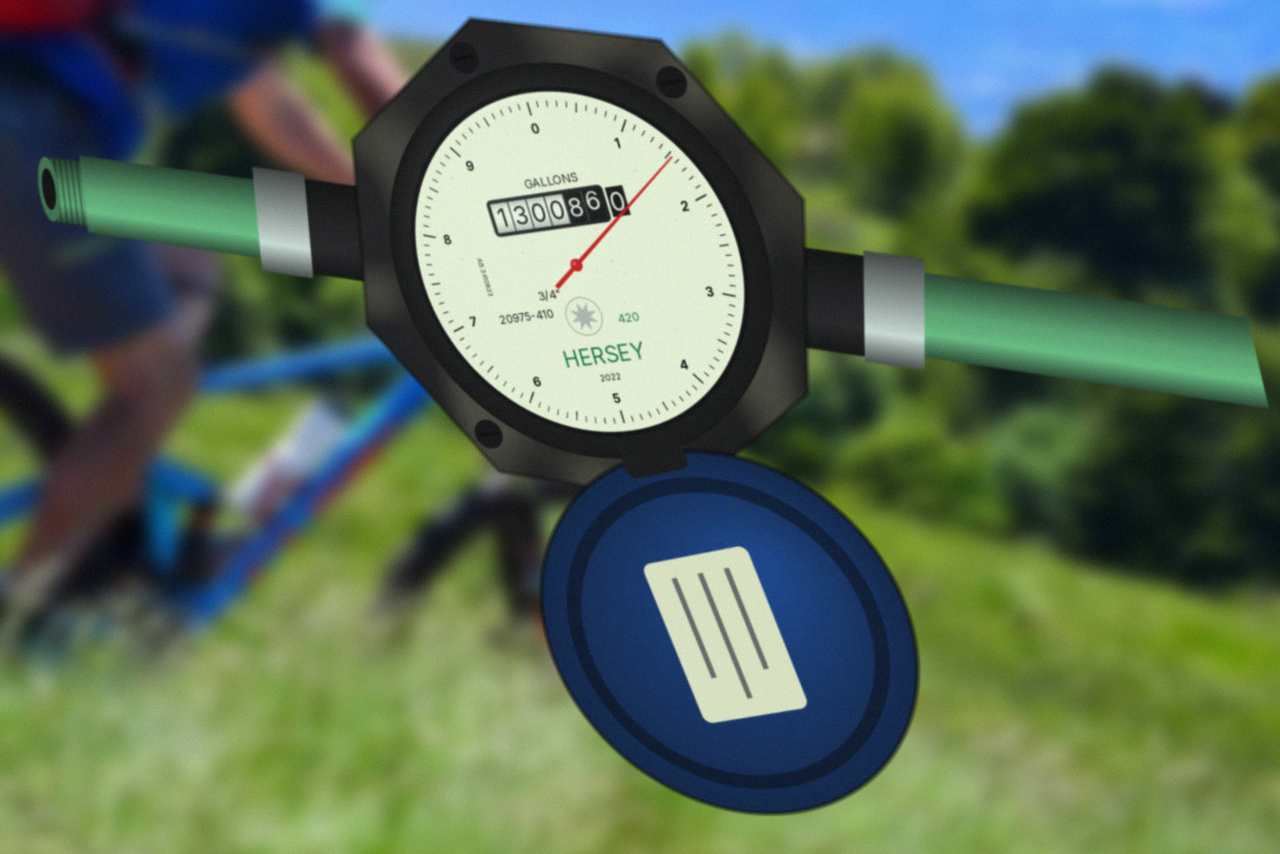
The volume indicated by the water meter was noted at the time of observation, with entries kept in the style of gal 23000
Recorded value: gal 1300861.5
